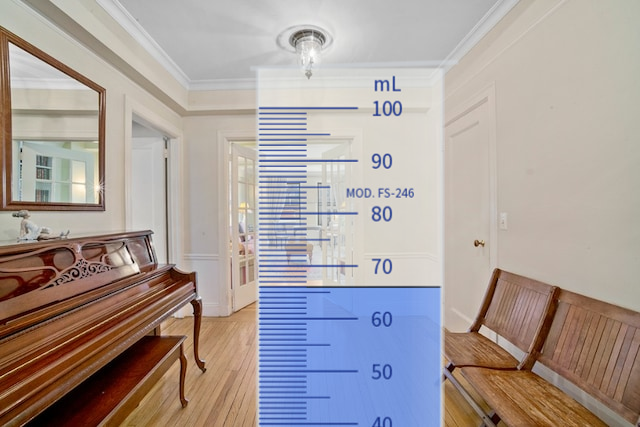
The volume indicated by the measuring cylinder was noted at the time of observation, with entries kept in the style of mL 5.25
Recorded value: mL 66
